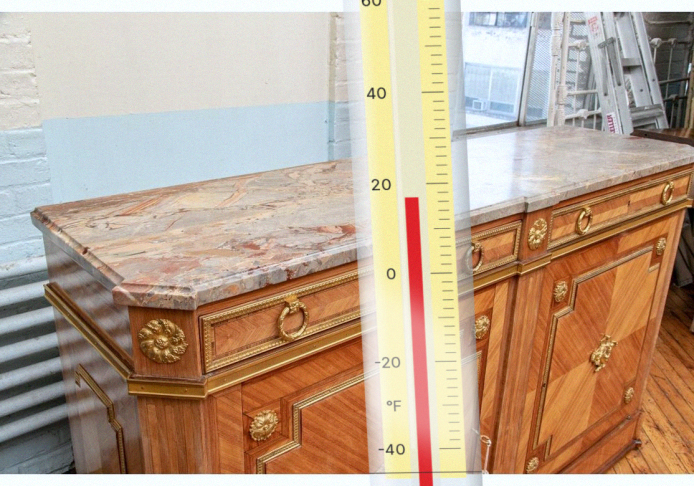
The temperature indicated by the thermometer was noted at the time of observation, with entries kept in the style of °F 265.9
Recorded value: °F 17
